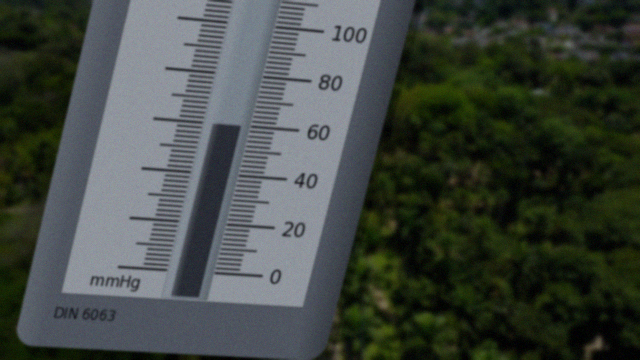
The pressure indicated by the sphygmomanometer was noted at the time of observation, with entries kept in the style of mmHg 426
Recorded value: mmHg 60
